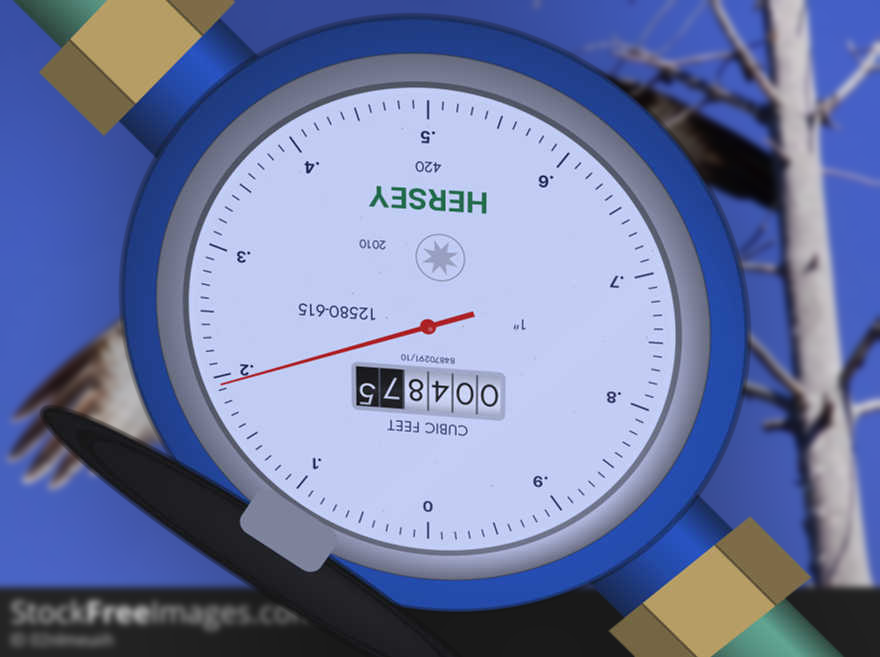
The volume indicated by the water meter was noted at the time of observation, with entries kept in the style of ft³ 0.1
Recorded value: ft³ 4875.19
